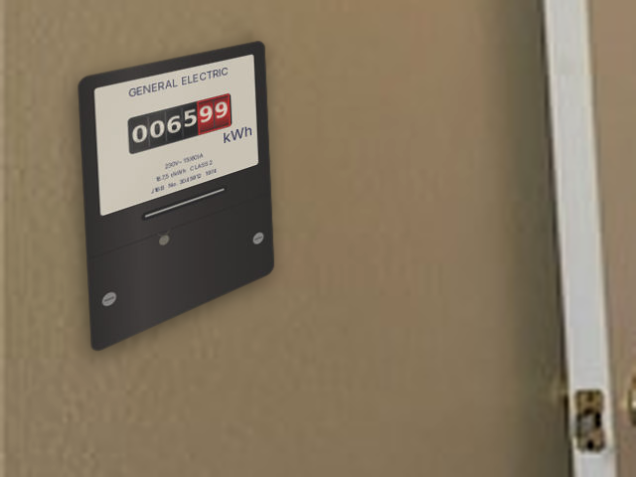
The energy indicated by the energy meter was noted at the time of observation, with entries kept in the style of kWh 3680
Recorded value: kWh 65.99
